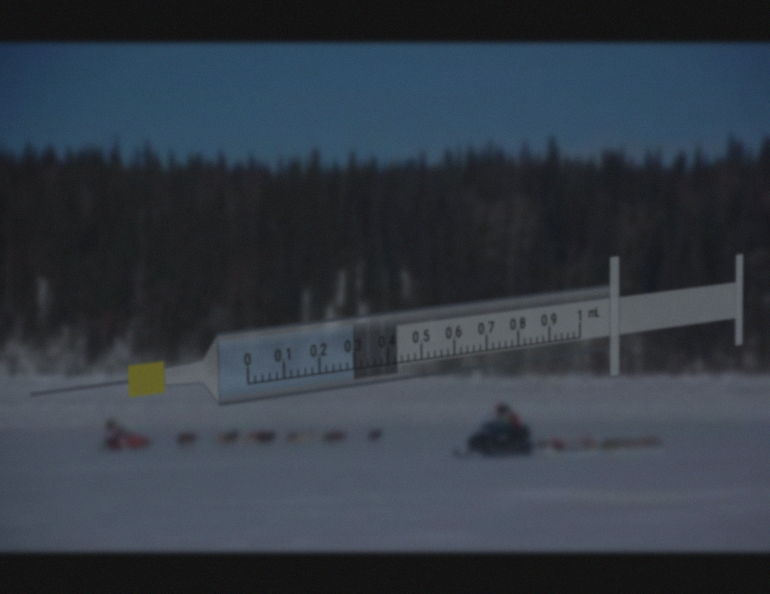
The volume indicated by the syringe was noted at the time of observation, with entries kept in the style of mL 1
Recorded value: mL 0.3
